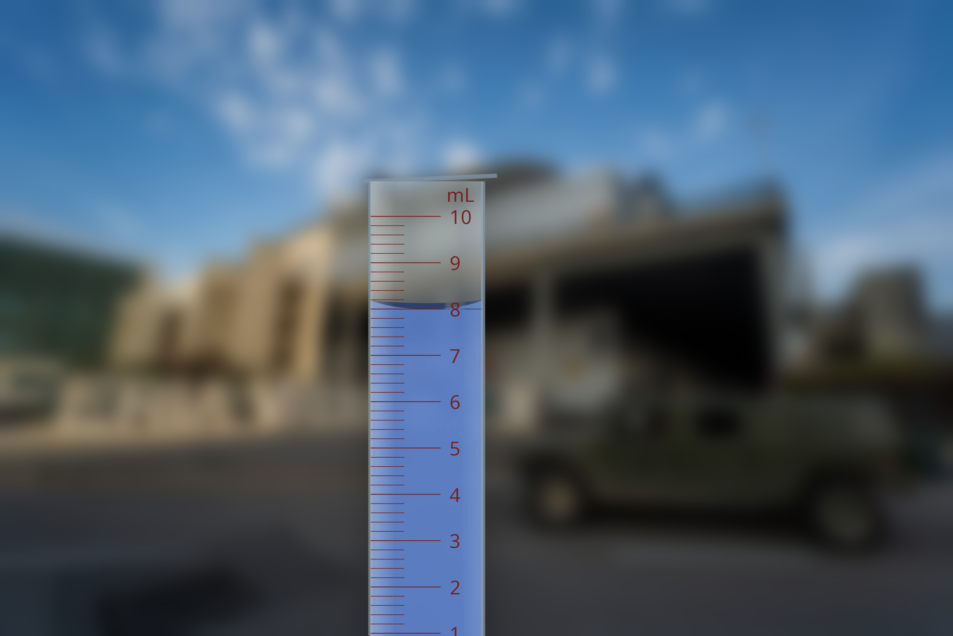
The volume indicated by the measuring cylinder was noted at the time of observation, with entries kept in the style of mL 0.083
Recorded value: mL 8
